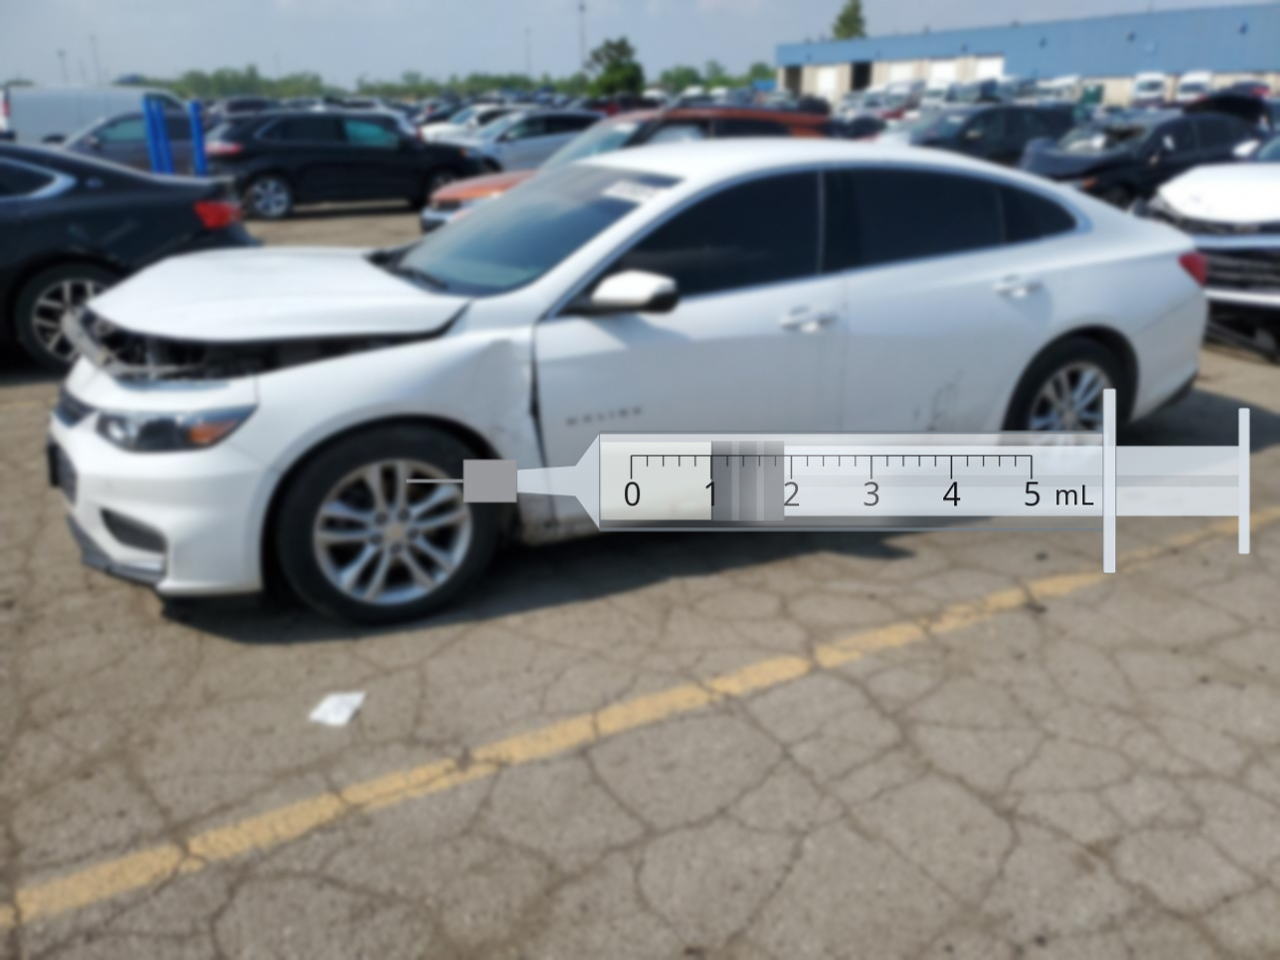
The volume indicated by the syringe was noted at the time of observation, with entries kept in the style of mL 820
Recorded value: mL 1
